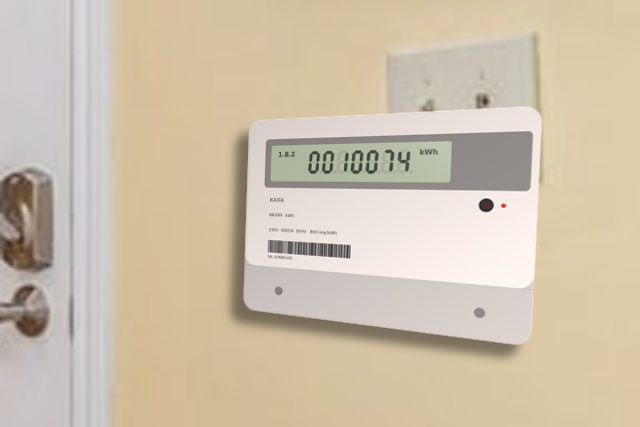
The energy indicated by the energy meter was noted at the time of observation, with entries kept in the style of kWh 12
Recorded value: kWh 10074
